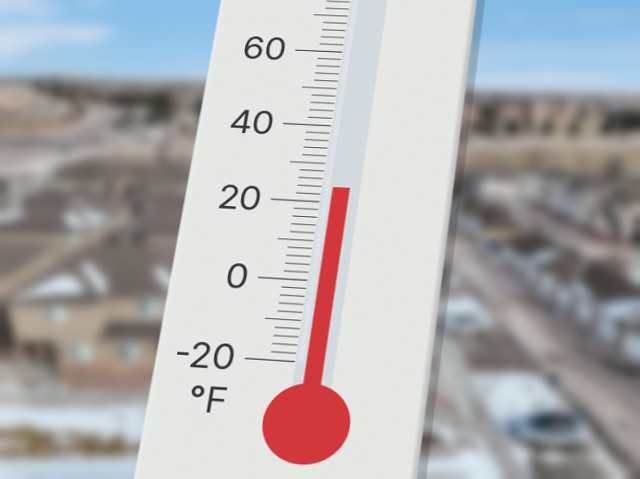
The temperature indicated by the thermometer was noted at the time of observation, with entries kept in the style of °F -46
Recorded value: °F 24
